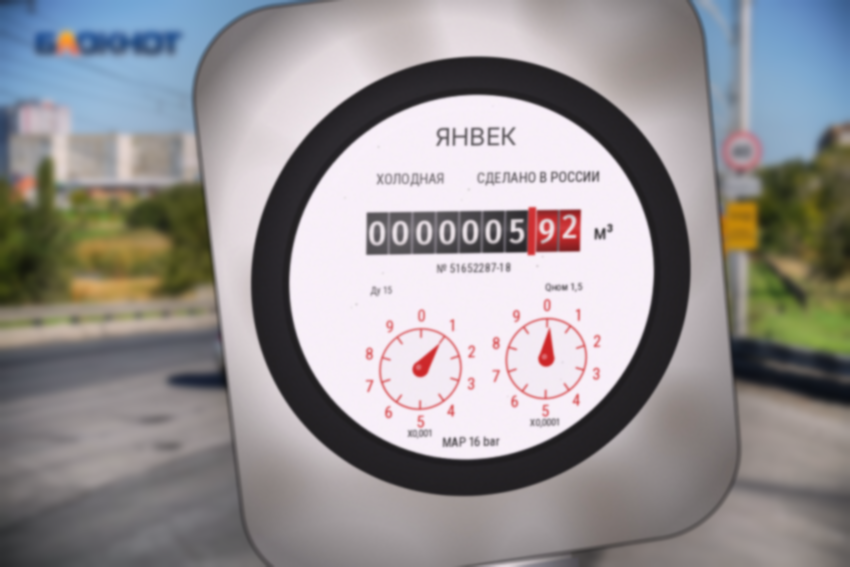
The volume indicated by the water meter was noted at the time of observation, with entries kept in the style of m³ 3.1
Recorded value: m³ 5.9210
